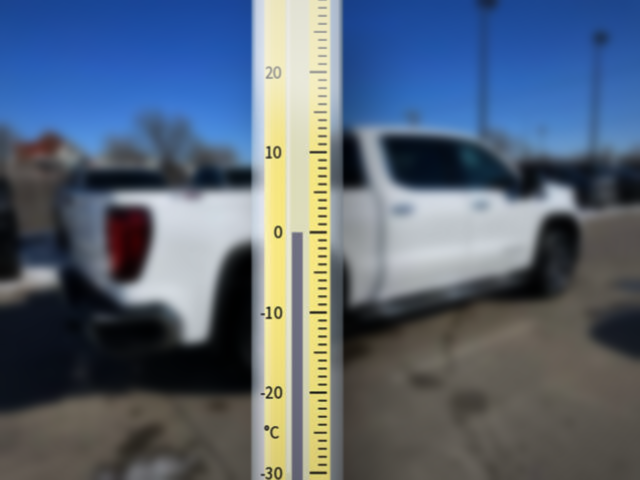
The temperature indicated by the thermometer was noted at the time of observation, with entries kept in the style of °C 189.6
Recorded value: °C 0
